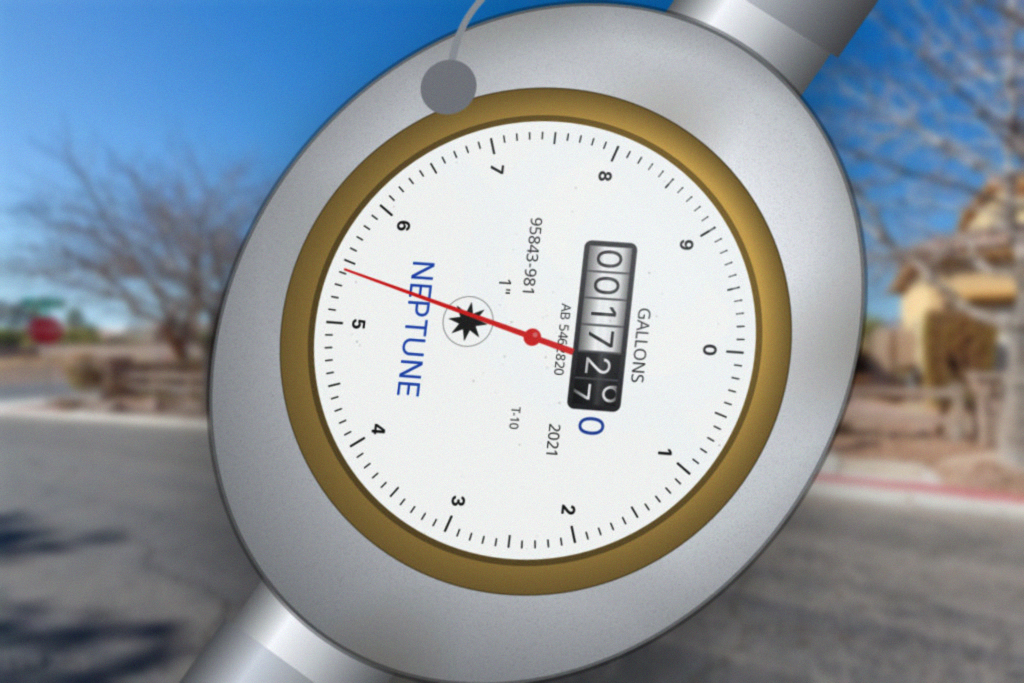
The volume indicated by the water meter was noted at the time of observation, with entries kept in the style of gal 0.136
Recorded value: gal 17265.4
